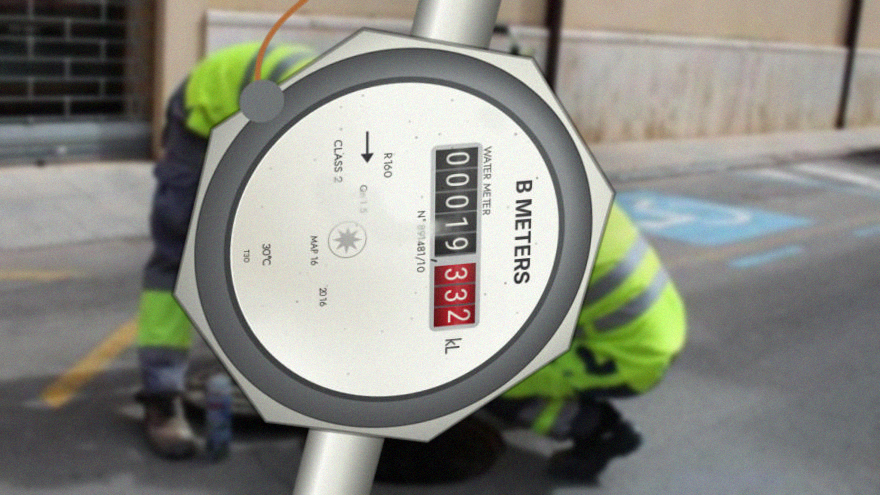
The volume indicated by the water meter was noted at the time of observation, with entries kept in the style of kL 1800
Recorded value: kL 19.332
